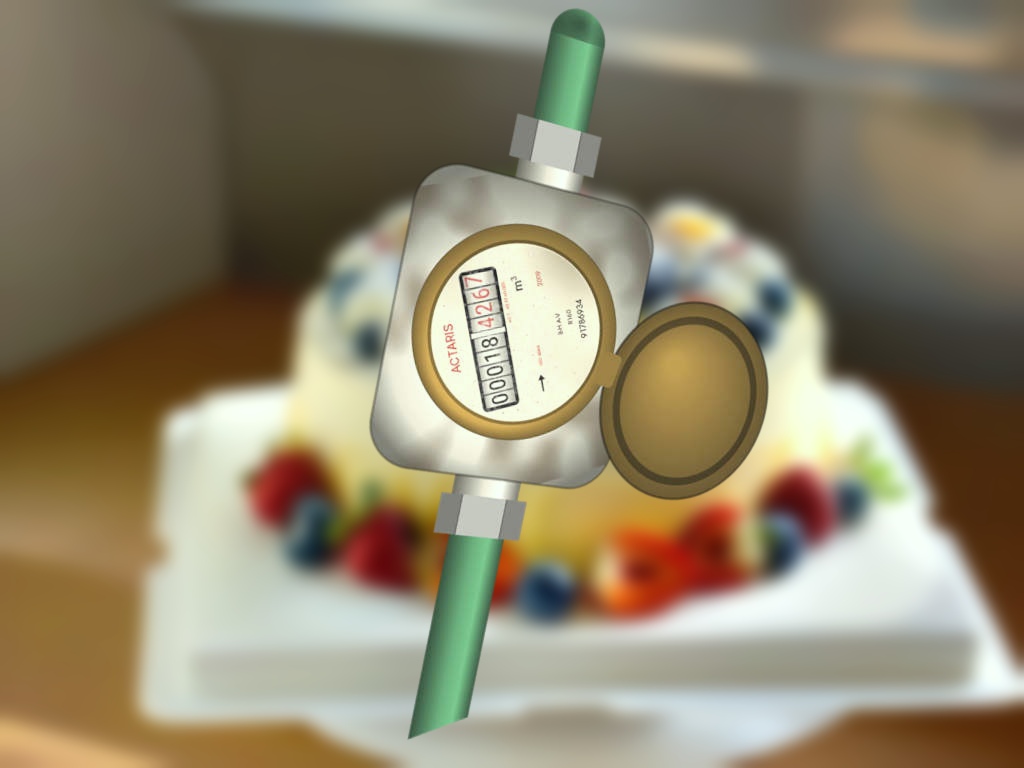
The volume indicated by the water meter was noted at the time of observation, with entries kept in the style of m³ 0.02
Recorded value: m³ 18.4267
